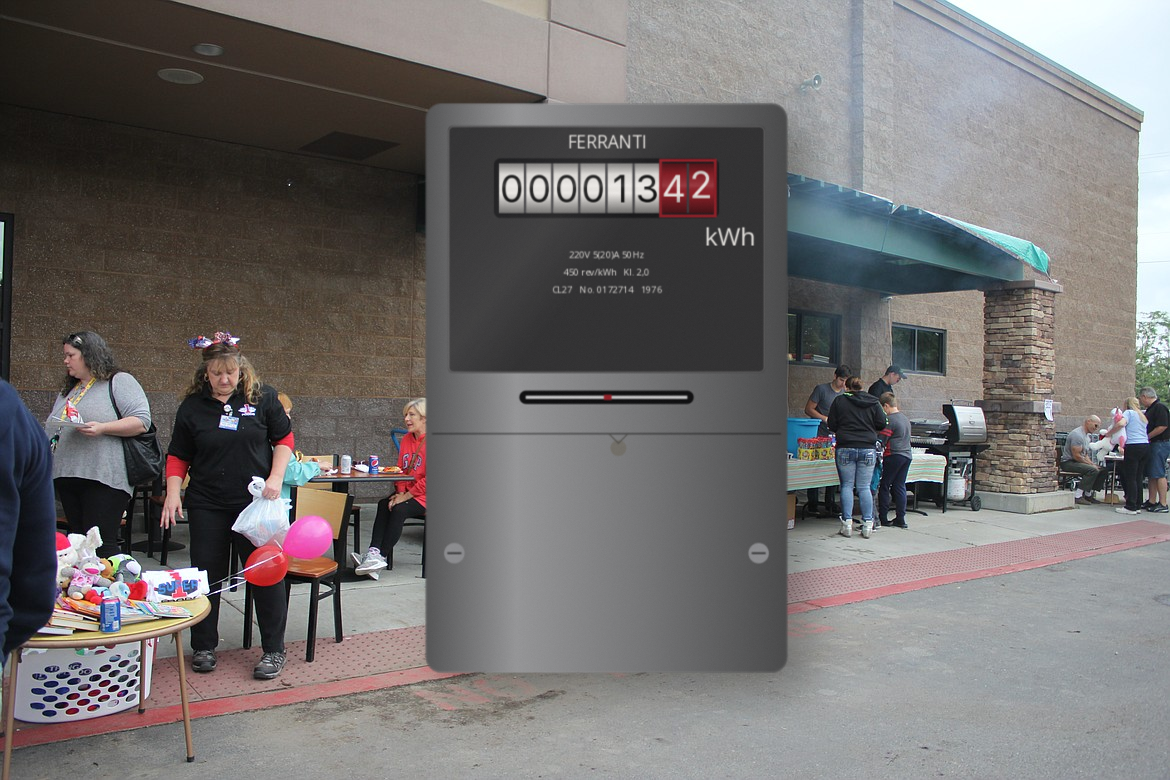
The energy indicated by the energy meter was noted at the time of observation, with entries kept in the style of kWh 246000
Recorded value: kWh 13.42
